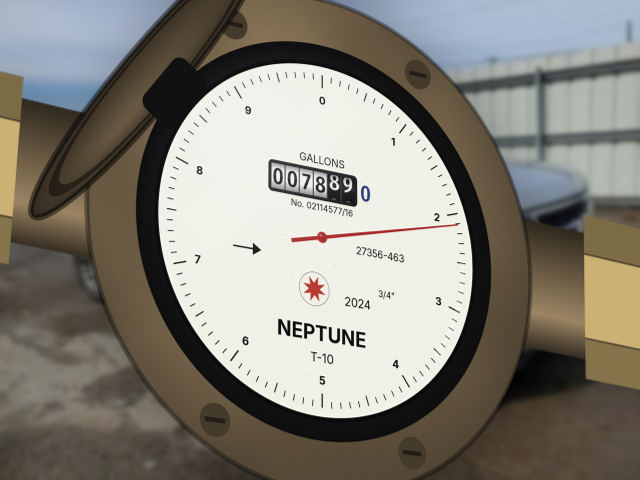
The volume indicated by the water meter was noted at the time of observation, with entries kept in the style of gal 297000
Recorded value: gal 78892.1
